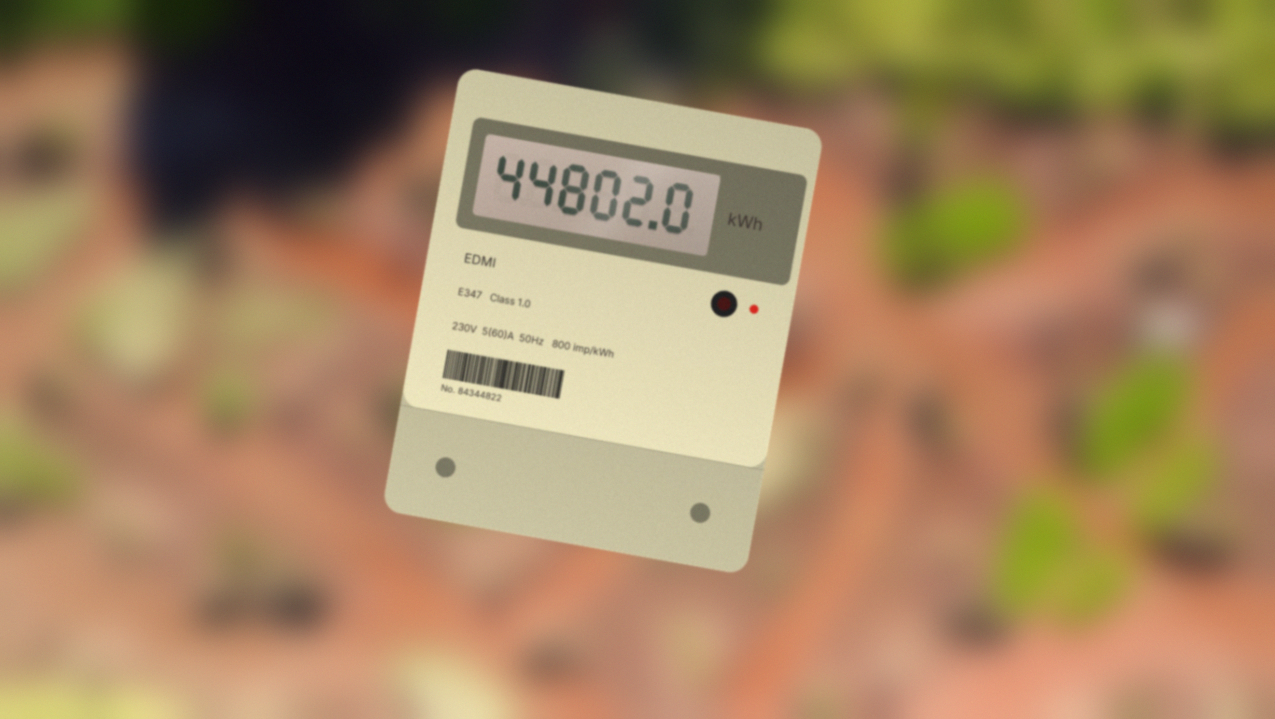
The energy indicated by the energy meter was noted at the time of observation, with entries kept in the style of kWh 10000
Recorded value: kWh 44802.0
